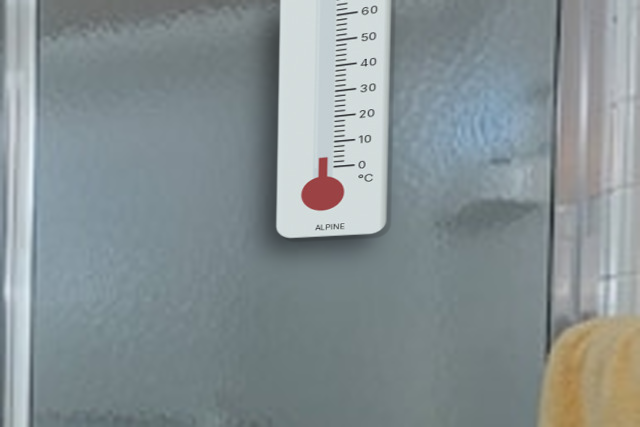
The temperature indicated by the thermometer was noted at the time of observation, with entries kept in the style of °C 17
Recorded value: °C 4
